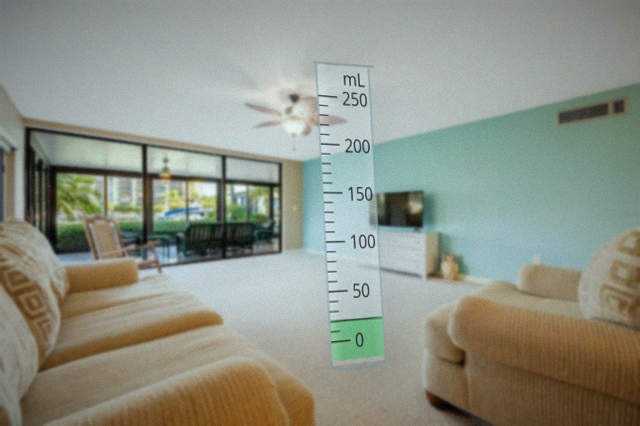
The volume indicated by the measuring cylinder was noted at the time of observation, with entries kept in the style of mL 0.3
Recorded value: mL 20
